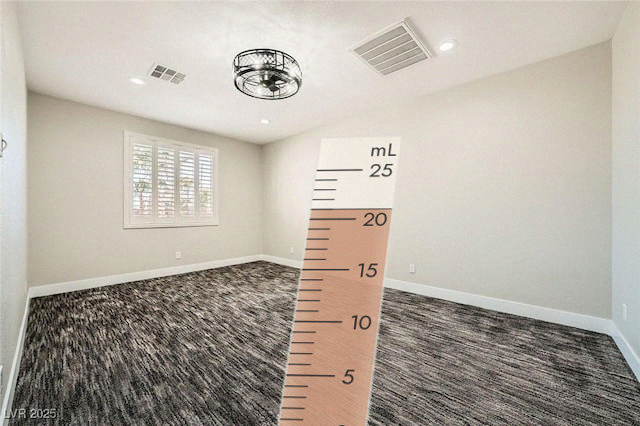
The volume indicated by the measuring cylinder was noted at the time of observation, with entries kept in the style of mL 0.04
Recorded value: mL 21
